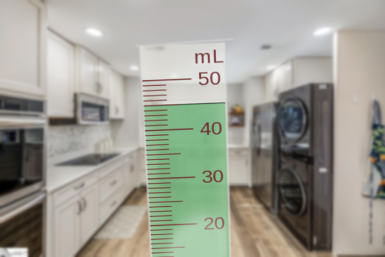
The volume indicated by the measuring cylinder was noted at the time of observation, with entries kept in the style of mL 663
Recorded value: mL 45
